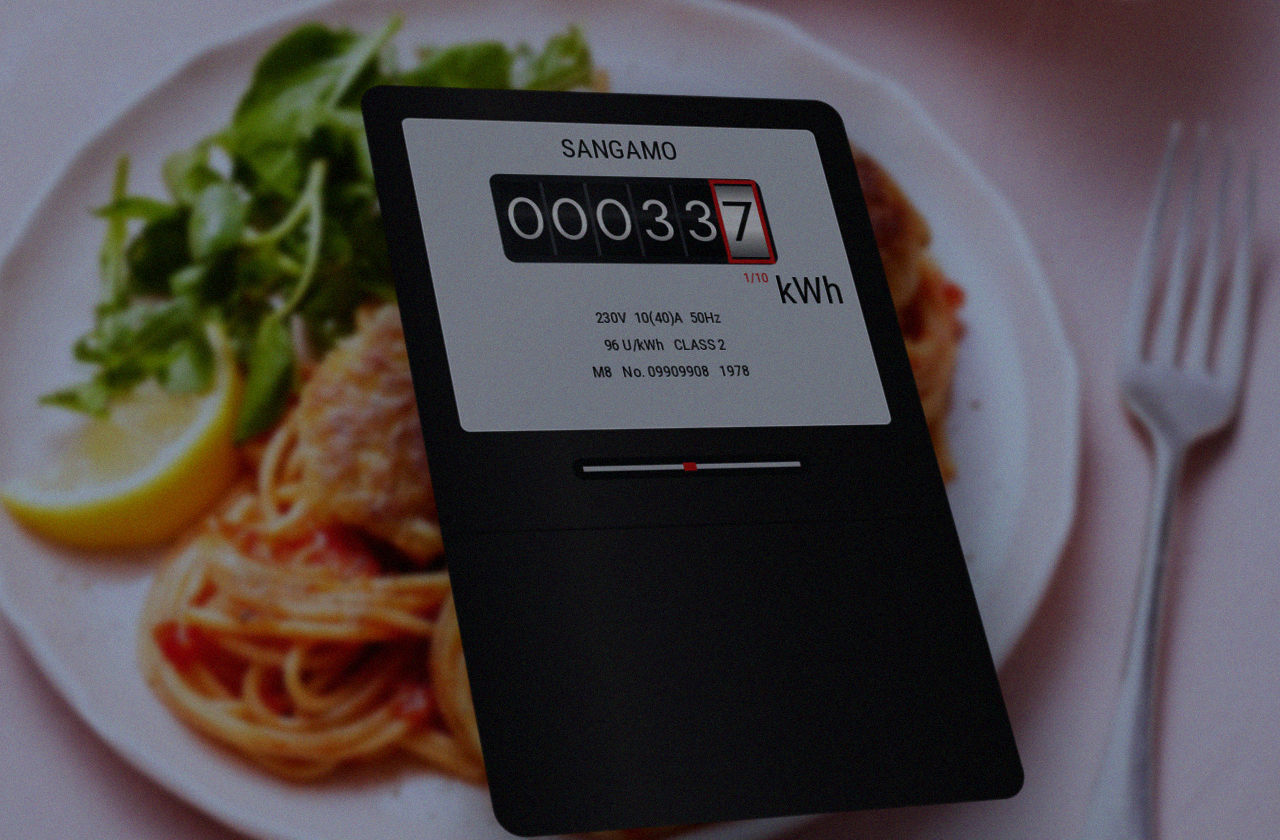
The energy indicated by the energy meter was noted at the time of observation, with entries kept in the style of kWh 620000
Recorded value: kWh 33.7
